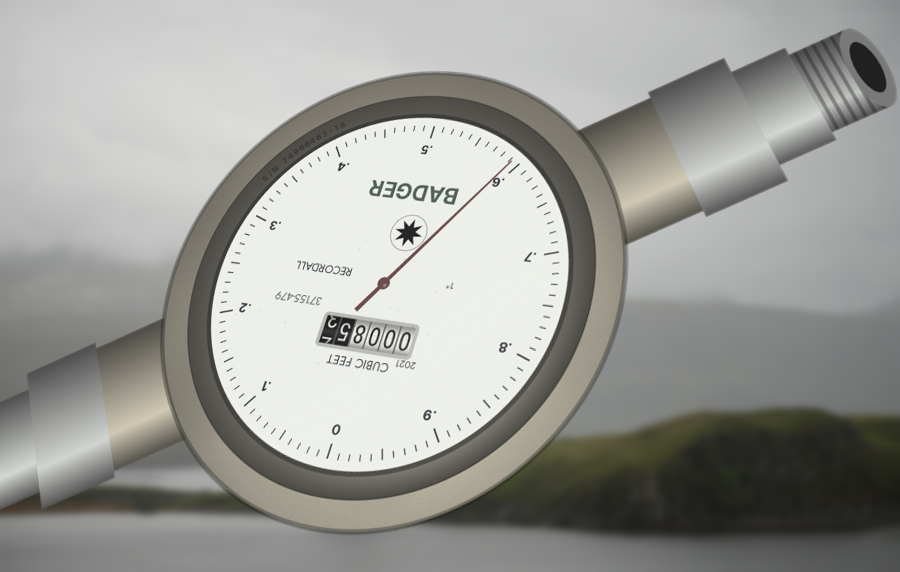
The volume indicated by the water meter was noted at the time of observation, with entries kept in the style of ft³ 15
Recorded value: ft³ 852.59
